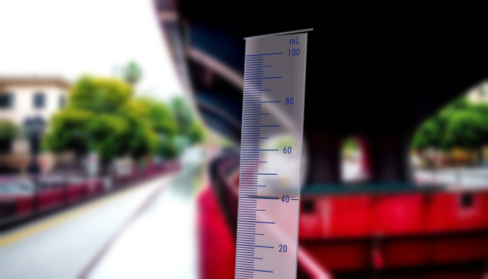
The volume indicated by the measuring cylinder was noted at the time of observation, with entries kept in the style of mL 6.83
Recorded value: mL 40
